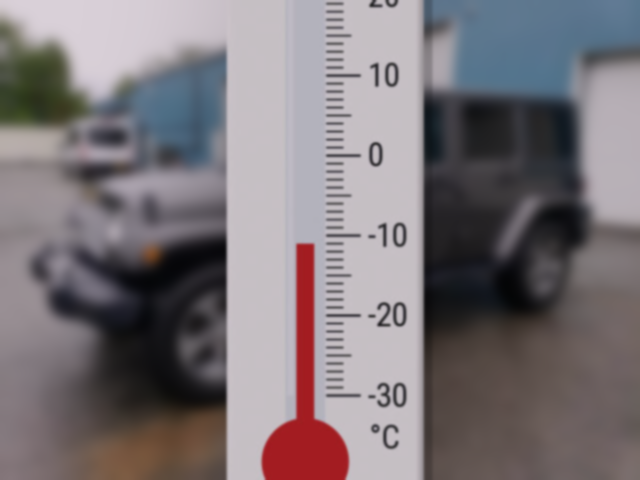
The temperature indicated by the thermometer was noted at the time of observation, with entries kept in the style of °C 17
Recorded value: °C -11
